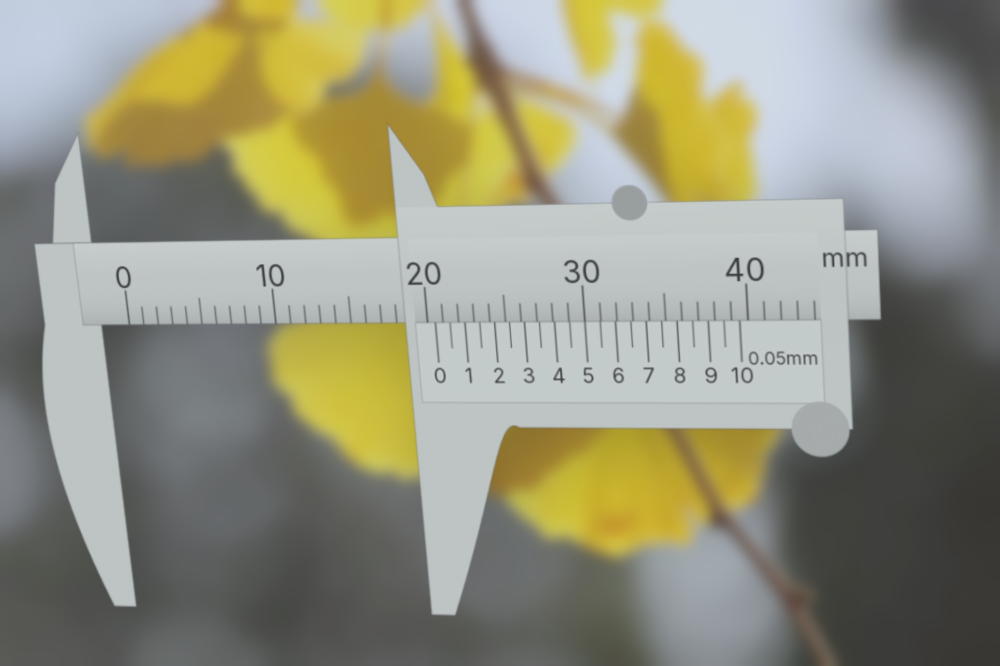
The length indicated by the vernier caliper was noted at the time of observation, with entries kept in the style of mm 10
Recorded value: mm 20.5
